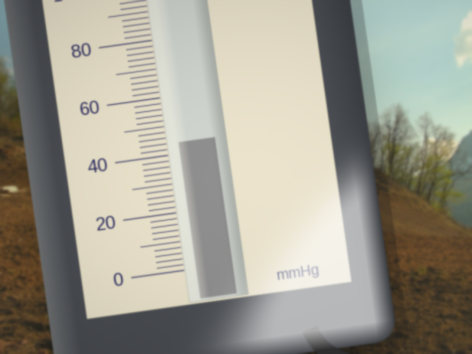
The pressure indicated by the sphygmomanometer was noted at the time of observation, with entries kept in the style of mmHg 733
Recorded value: mmHg 44
